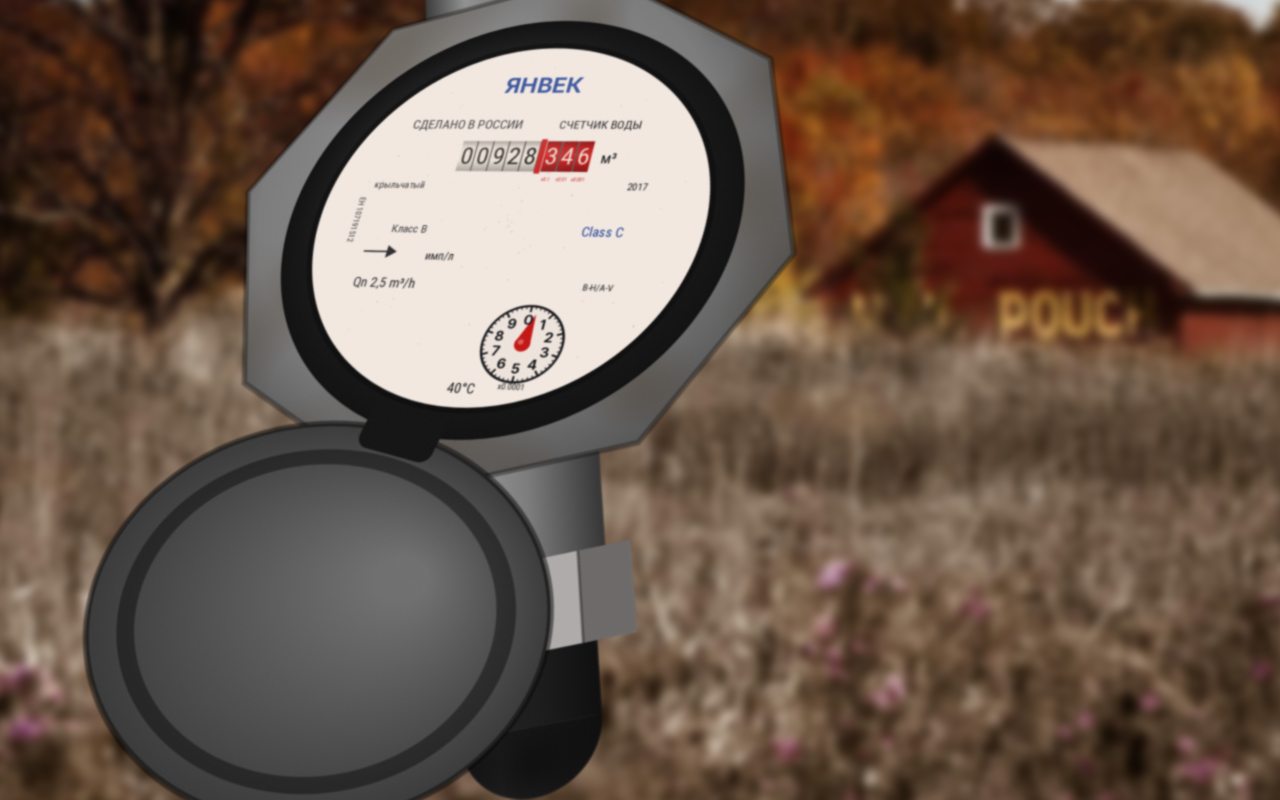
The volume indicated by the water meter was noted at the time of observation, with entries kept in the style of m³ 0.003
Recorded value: m³ 928.3460
